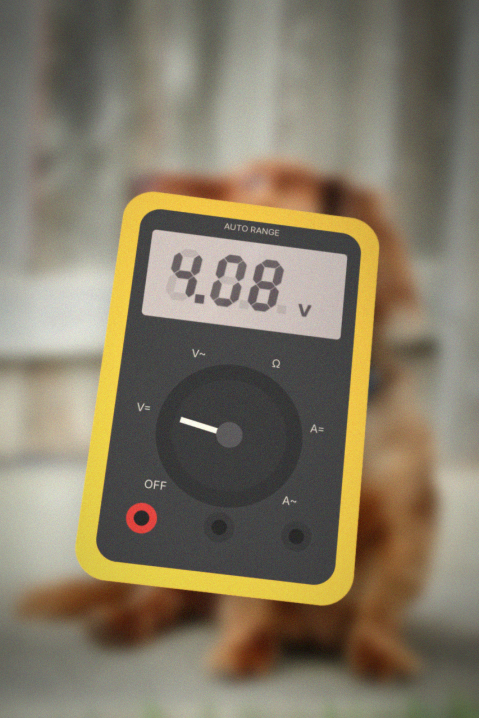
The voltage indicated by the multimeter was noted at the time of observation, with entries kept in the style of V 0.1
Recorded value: V 4.08
